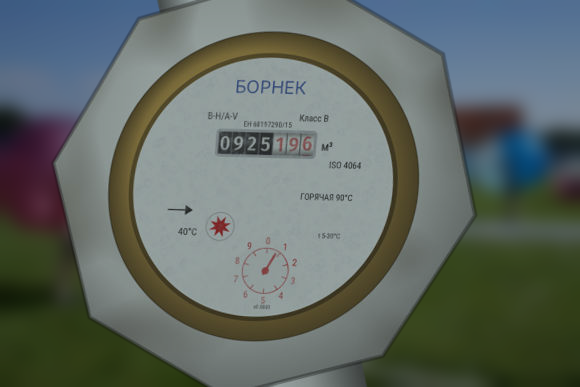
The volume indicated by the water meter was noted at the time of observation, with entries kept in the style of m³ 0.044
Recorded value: m³ 925.1960
